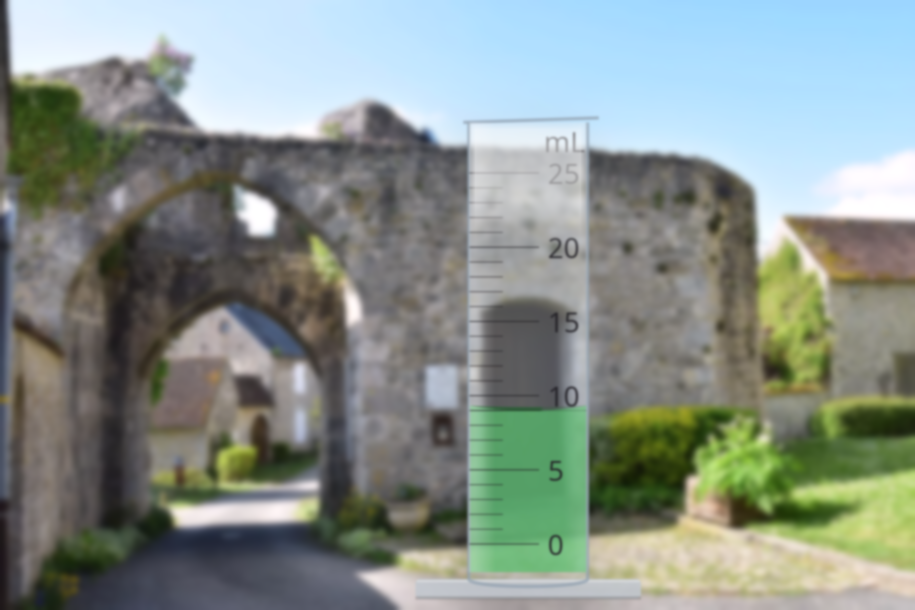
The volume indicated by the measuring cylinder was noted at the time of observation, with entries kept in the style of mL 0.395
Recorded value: mL 9
